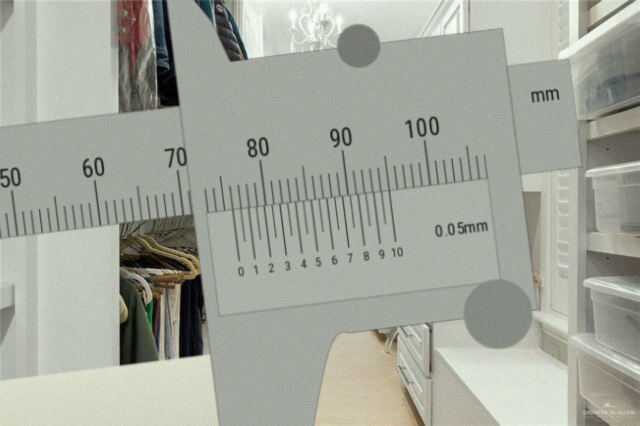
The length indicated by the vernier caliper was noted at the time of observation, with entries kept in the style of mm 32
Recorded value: mm 76.0
